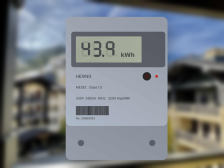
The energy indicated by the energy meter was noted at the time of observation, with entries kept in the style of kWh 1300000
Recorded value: kWh 43.9
